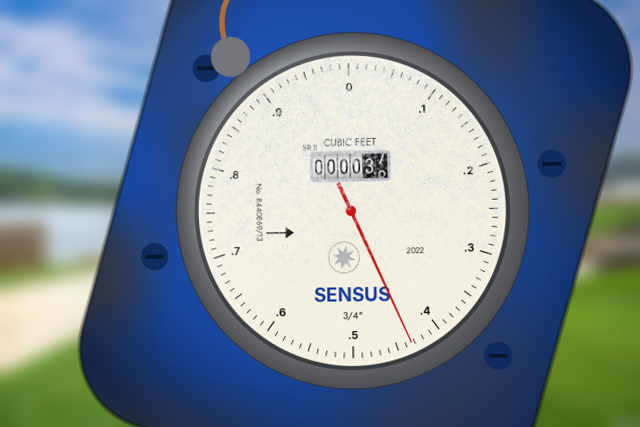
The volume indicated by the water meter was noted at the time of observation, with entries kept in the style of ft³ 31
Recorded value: ft³ 37.43
